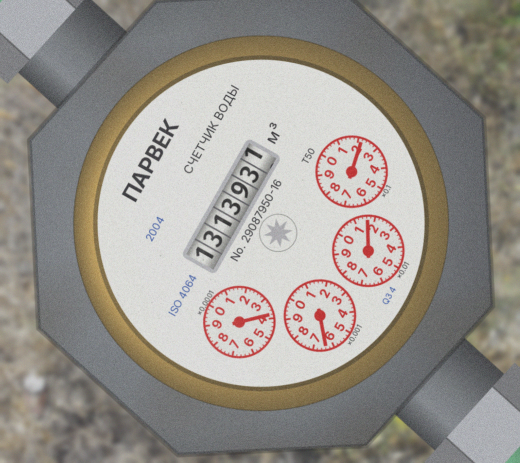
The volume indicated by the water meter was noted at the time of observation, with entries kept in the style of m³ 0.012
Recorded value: m³ 1313931.2163
